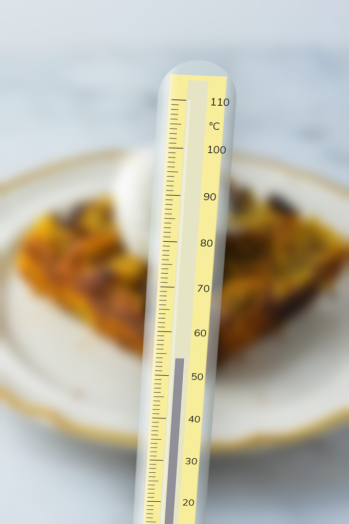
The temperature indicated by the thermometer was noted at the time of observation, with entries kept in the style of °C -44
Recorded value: °C 54
